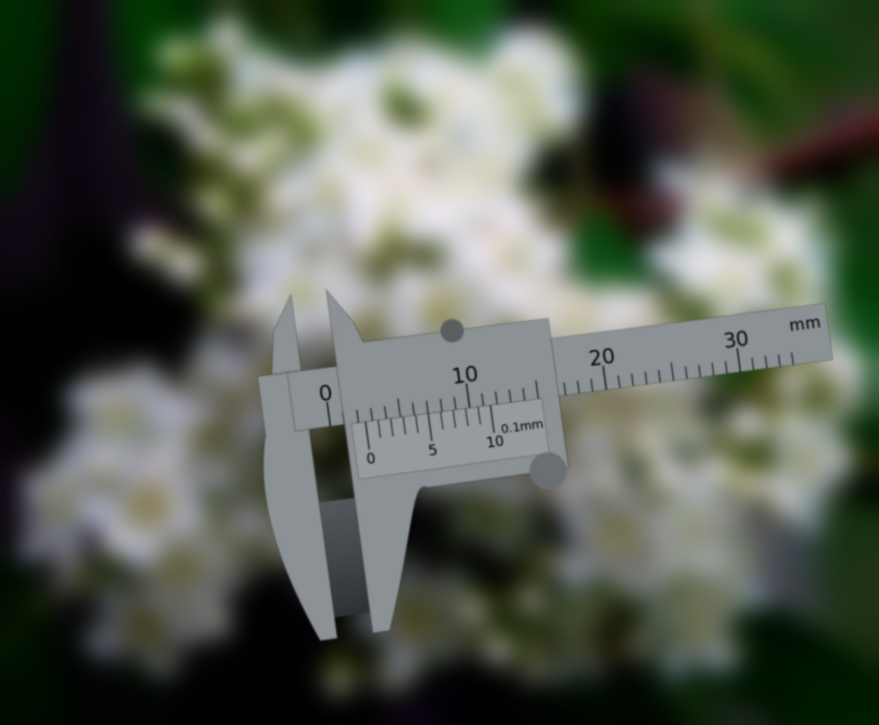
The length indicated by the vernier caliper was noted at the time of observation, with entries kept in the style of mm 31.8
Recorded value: mm 2.5
